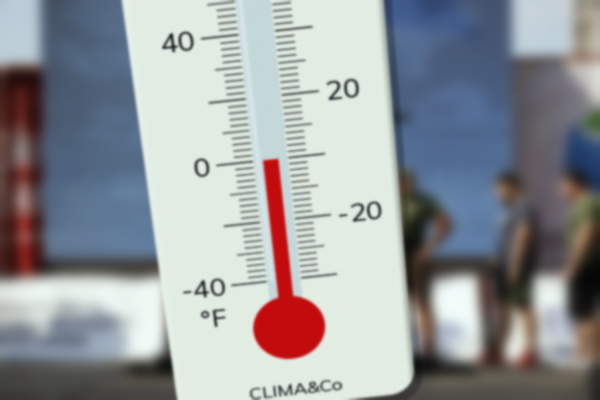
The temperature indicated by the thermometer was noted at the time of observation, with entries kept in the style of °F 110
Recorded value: °F 0
